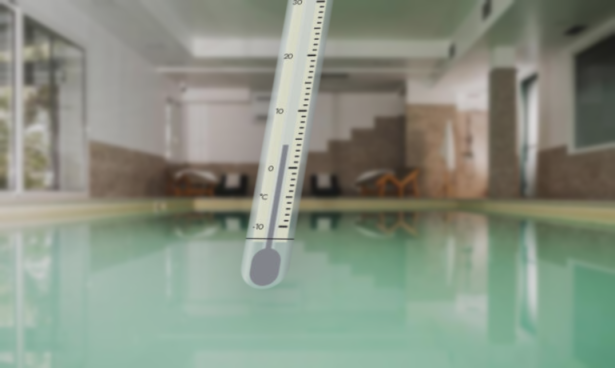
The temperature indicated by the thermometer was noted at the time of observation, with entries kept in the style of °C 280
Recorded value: °C 4
